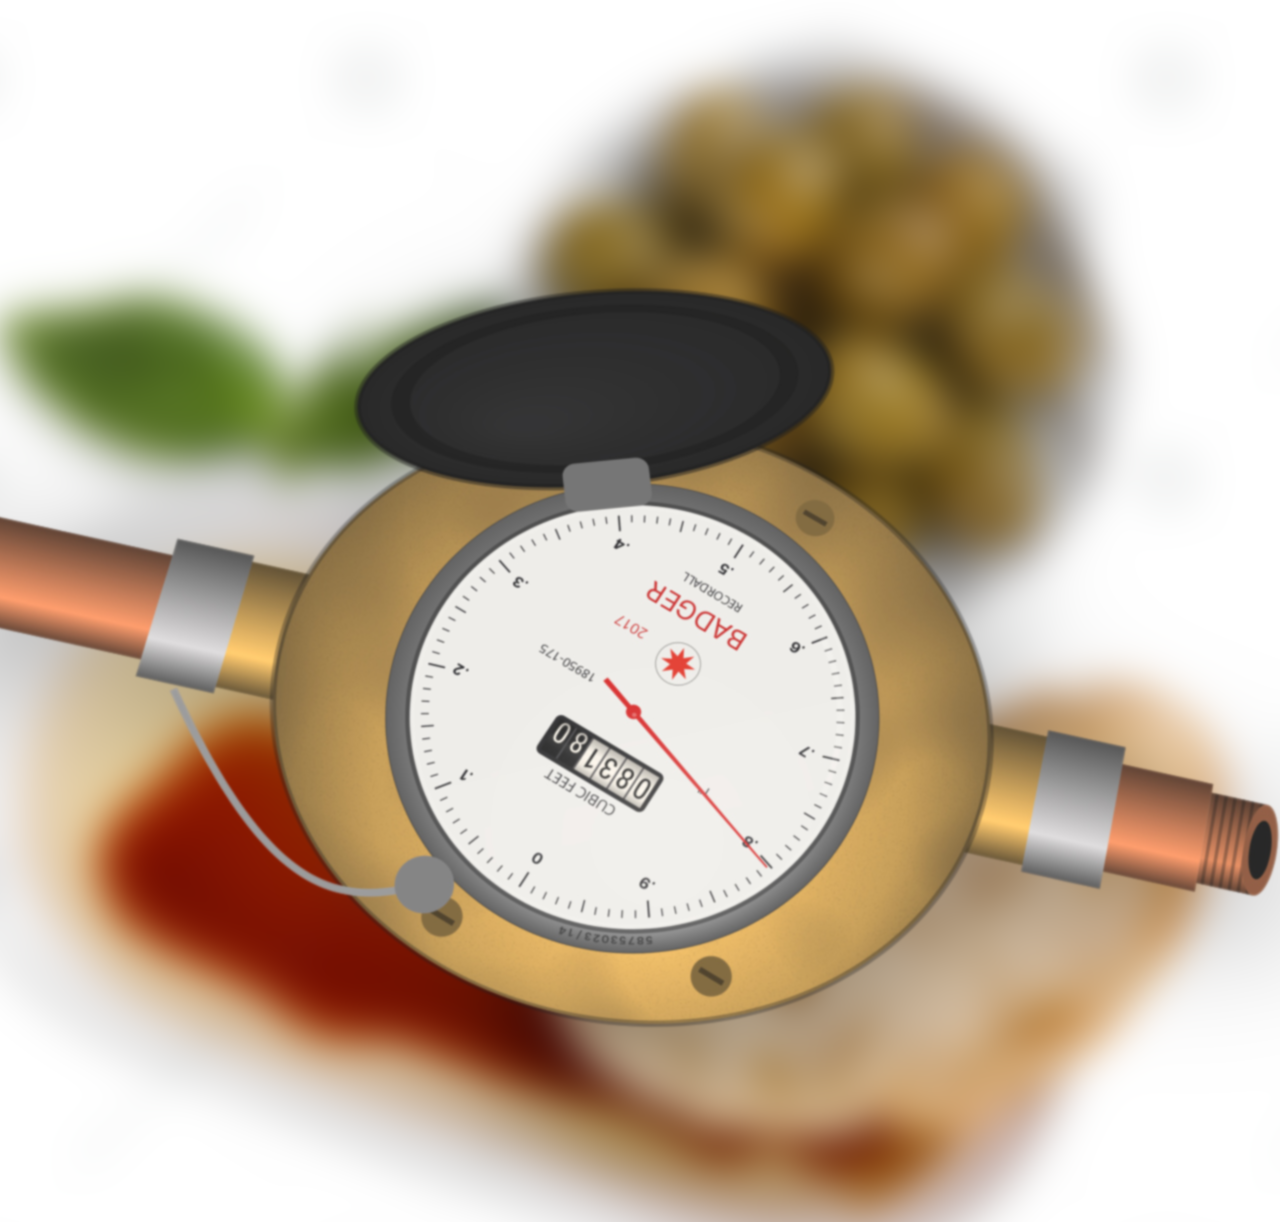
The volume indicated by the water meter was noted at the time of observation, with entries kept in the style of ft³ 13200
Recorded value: ft³ 83179.80
